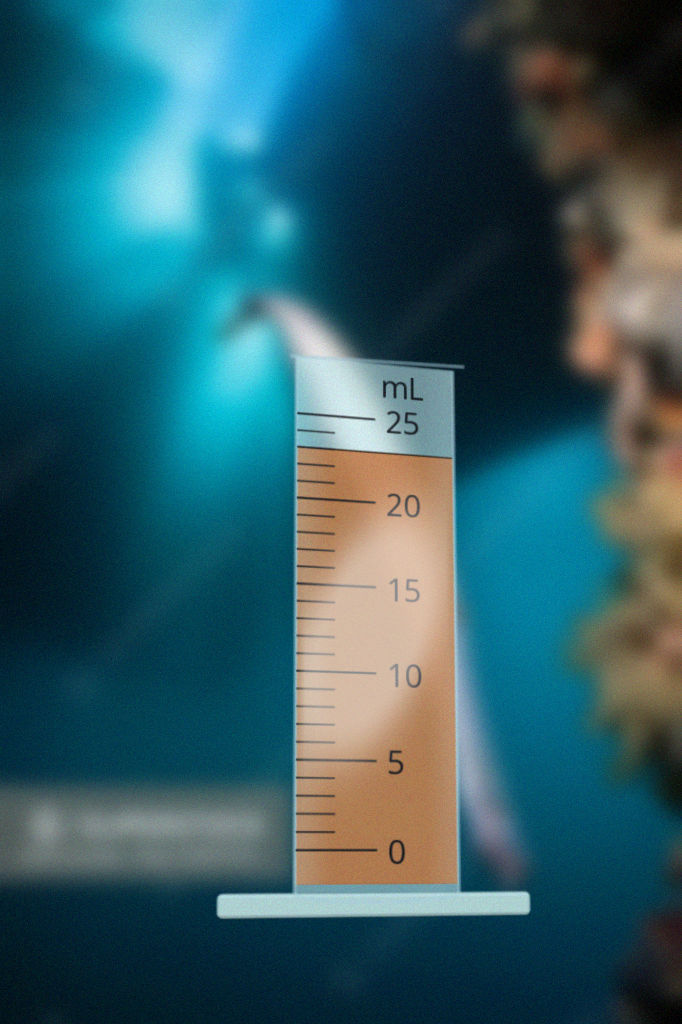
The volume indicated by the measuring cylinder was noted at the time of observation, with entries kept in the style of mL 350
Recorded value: mL 23
